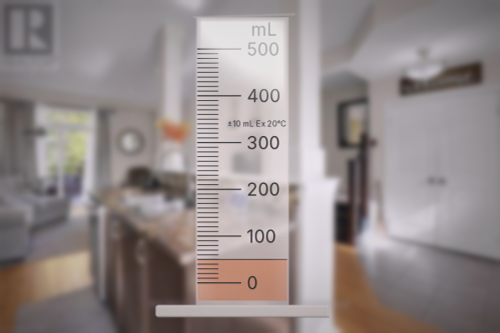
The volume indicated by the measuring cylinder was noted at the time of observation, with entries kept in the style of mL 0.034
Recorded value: mL 50
